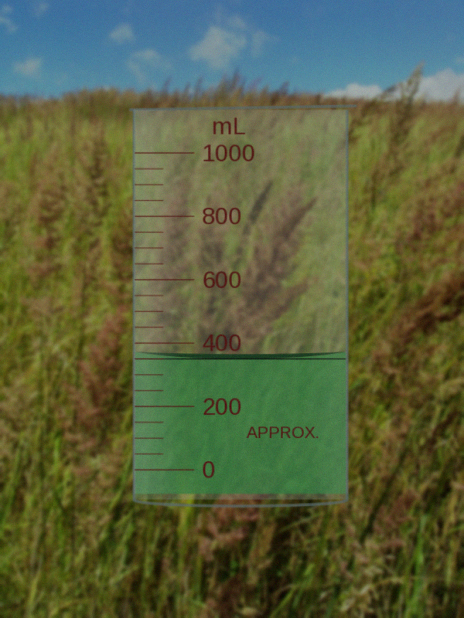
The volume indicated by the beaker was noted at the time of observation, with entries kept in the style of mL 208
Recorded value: mL 350
